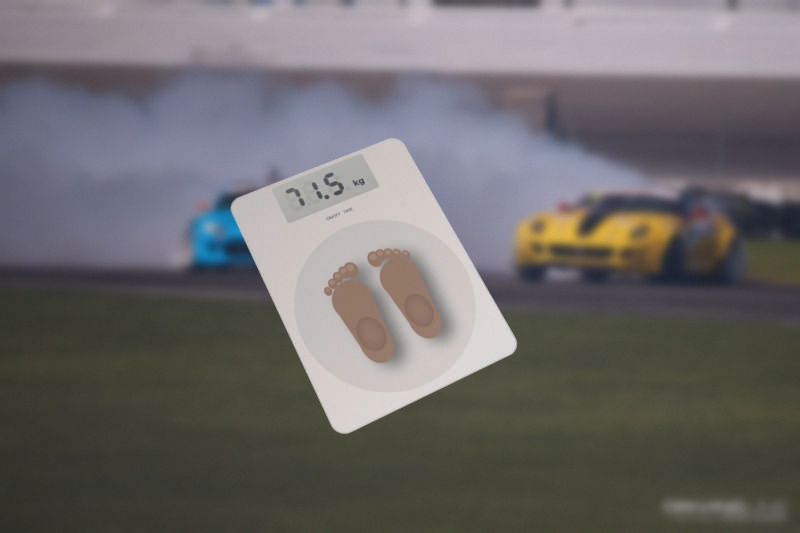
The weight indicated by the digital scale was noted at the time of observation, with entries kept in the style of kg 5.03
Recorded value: kg 71.5
